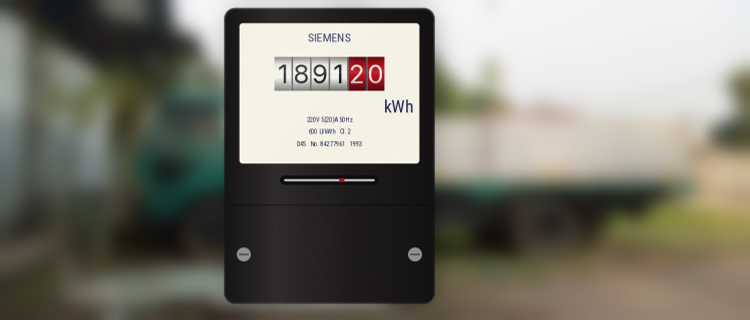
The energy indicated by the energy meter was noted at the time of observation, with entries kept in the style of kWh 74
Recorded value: kWh 1891.20
